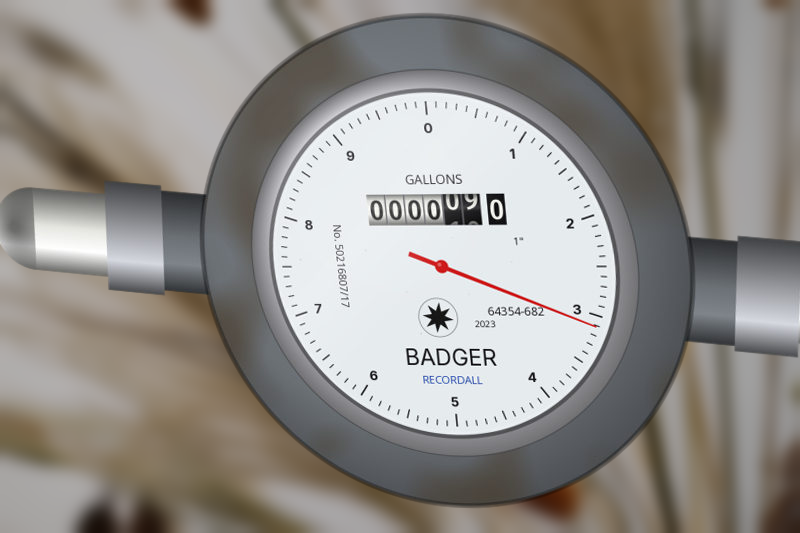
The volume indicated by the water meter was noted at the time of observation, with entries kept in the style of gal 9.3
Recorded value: gal 93.1
